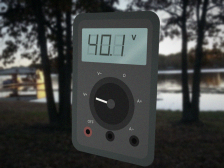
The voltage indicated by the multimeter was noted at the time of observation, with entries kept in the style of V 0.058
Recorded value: V 40.1
